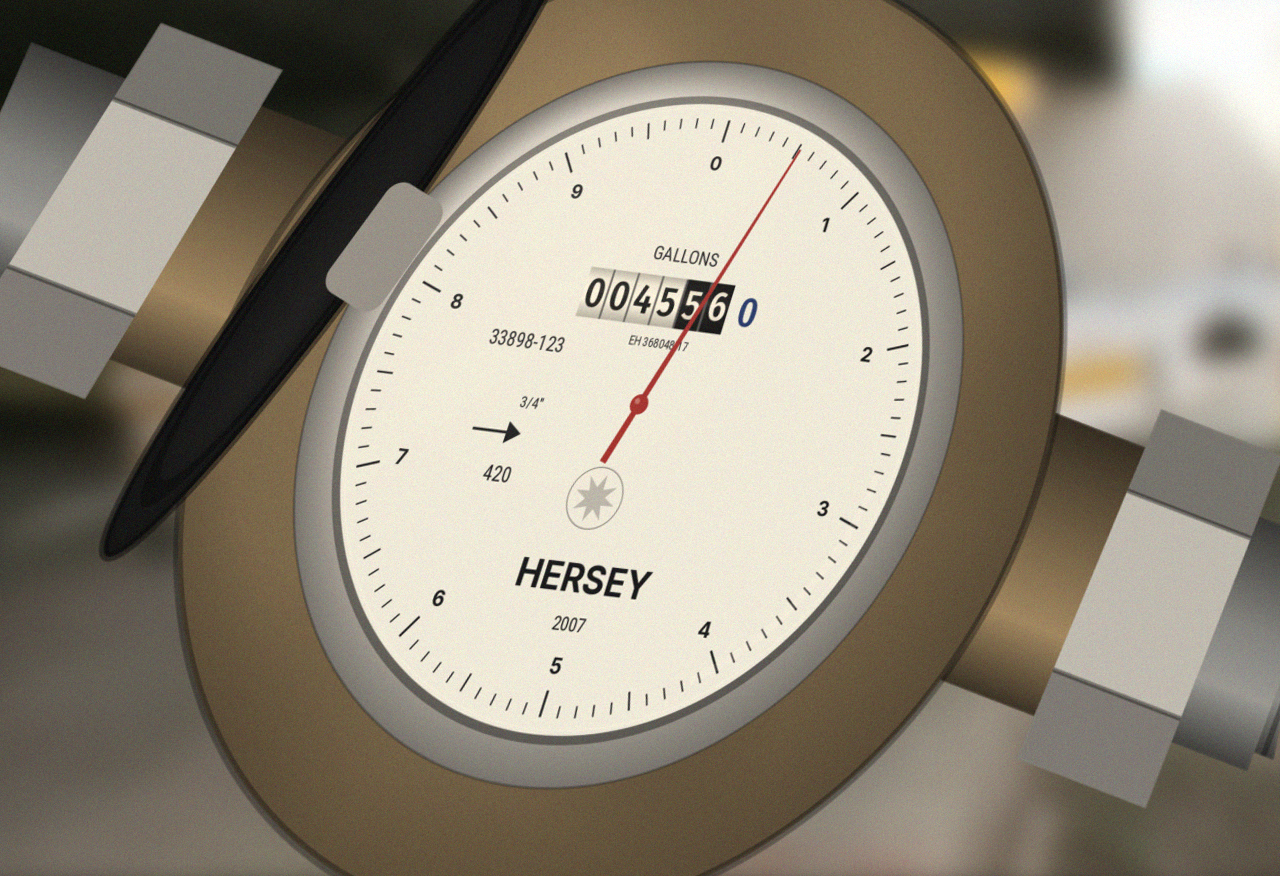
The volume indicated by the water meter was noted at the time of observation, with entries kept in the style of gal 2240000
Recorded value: gal 45560.5
